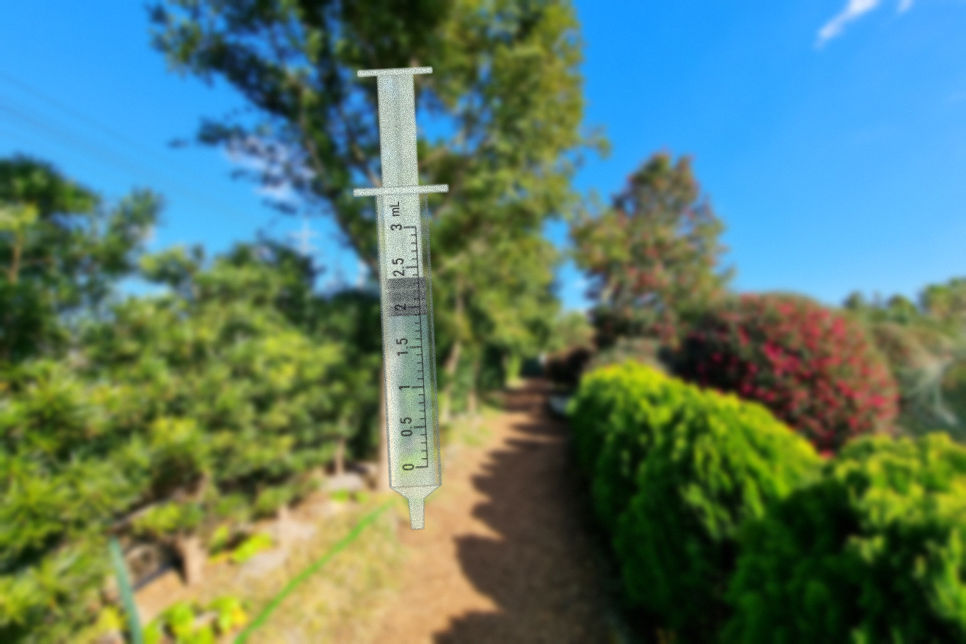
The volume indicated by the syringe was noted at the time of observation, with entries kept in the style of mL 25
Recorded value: mL 1.9
